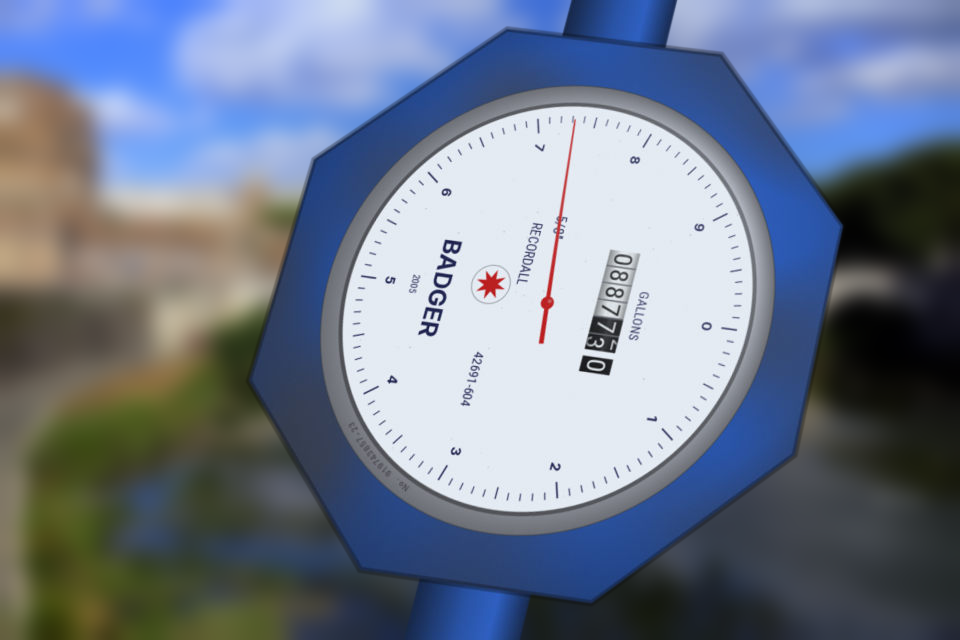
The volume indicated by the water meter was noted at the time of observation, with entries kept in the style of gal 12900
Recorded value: gal 887727.3
